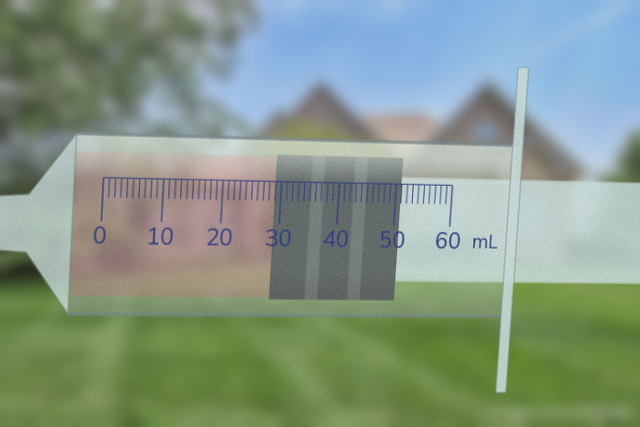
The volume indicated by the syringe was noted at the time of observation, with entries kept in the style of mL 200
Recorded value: mL 29
